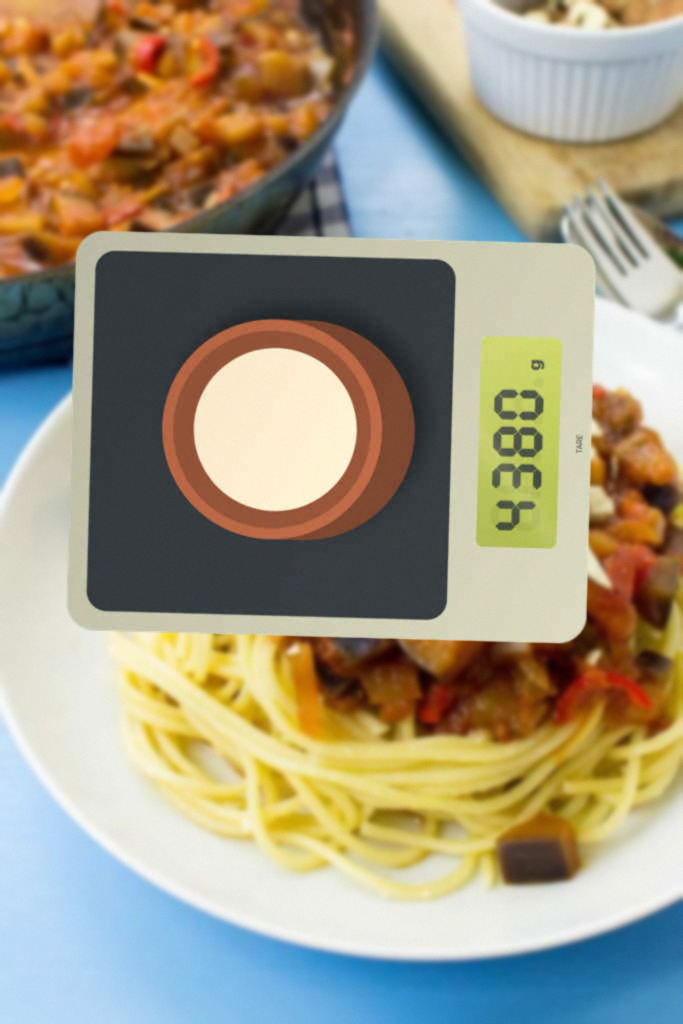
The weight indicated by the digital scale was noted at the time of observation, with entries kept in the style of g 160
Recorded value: g 4380
